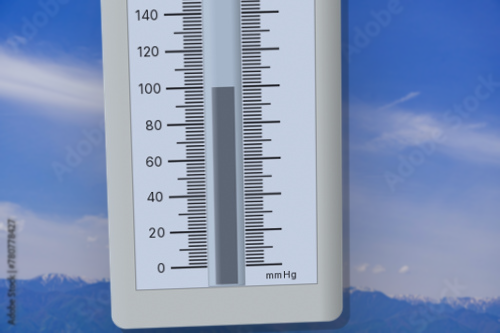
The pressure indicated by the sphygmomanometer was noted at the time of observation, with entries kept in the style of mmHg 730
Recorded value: mmHg 100
